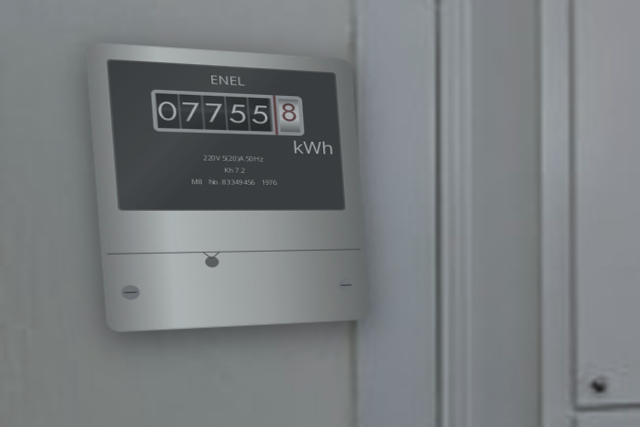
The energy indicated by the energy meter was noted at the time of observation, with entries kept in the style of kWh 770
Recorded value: kWh 7755.8
